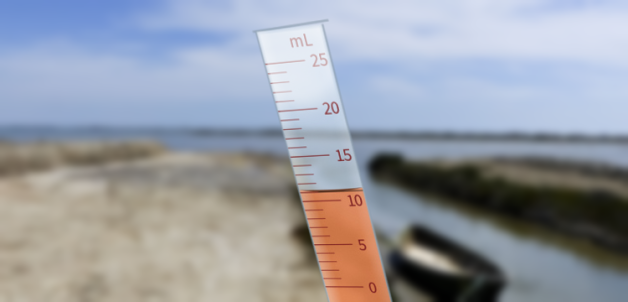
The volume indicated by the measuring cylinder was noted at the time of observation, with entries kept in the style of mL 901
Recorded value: mL 11
